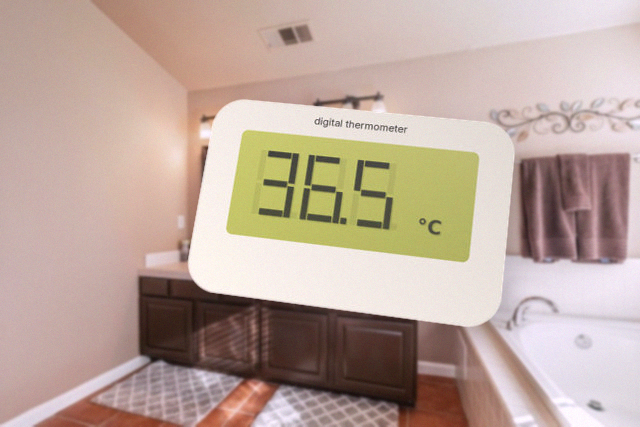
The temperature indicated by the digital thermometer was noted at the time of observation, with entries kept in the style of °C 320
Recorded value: °C 36.5
